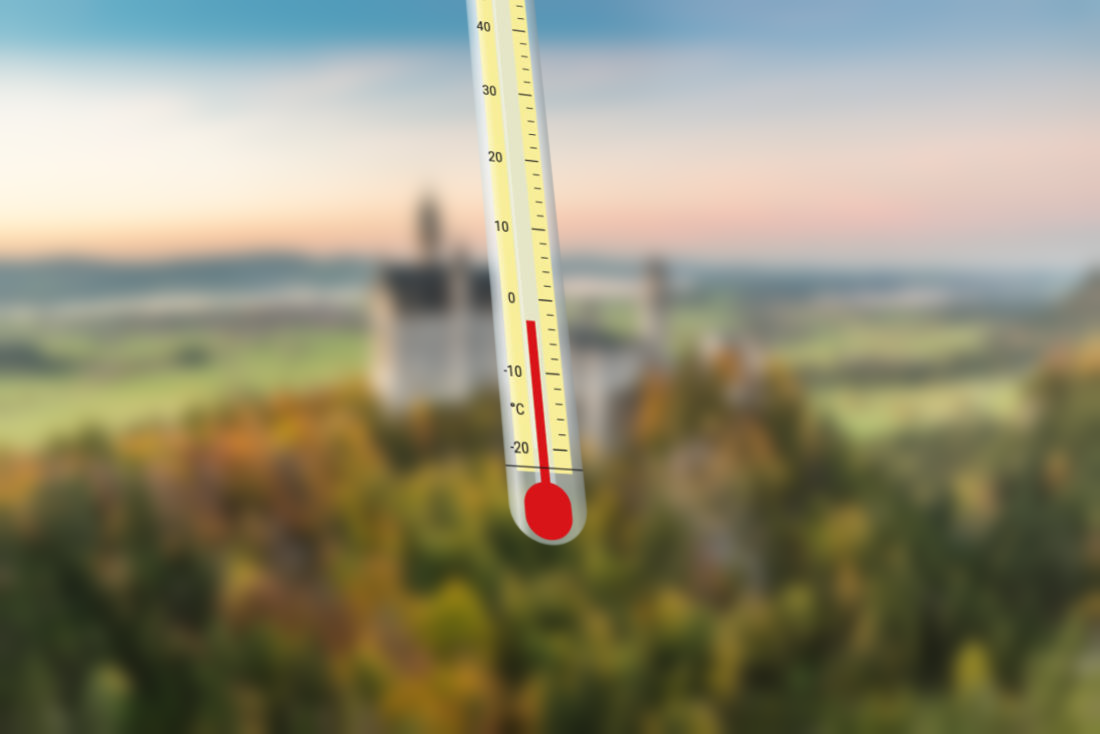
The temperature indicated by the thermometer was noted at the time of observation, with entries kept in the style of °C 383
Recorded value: °C -3
